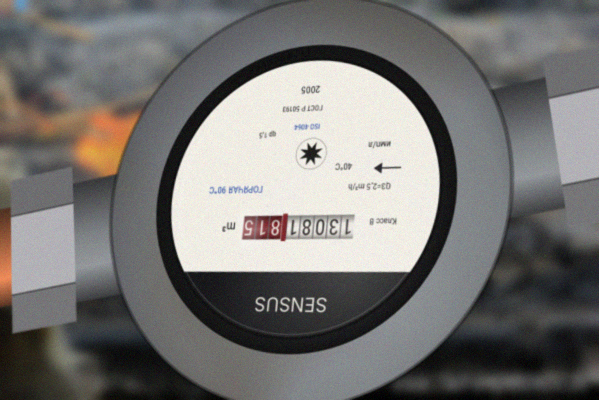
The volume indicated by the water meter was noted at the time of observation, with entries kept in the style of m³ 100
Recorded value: m³ 13081.815
